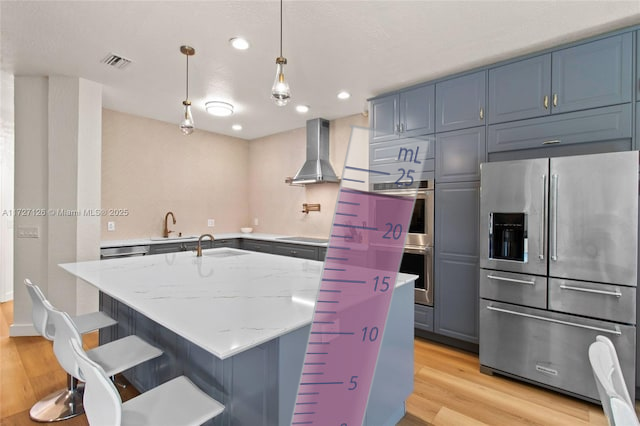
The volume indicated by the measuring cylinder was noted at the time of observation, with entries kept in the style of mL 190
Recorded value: mL 23
